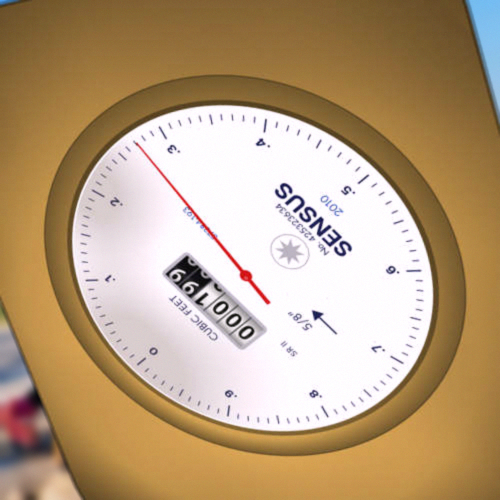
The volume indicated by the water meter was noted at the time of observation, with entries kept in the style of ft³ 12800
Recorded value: ft³ 199.27
